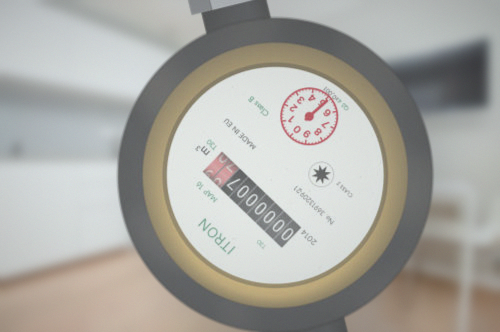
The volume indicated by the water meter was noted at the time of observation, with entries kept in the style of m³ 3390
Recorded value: m³ 7.695
